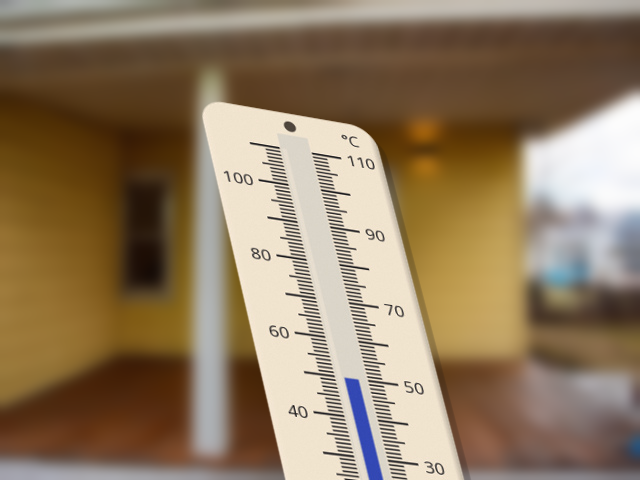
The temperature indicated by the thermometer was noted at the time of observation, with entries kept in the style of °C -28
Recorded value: °C 50
